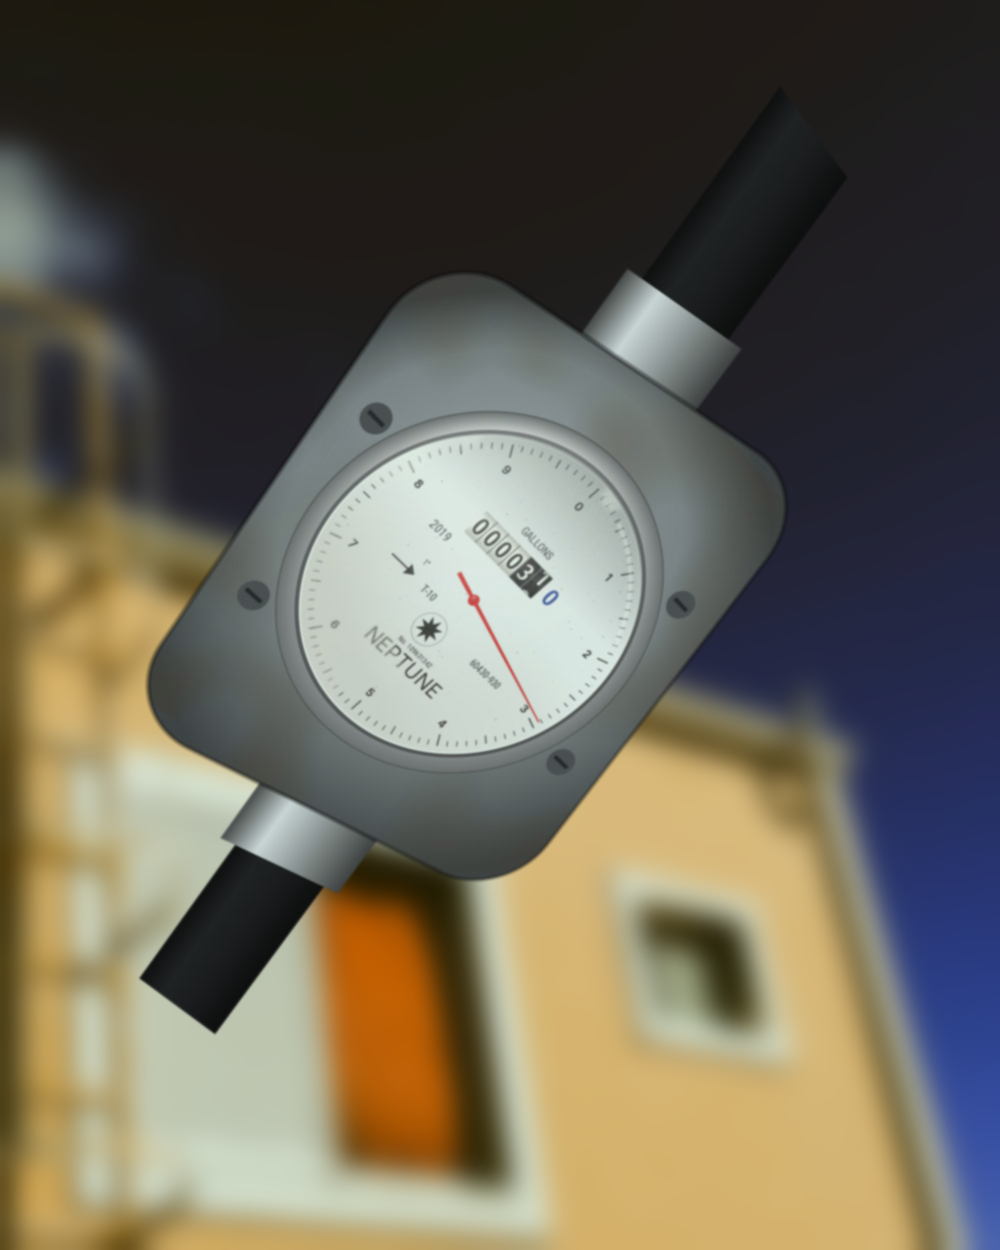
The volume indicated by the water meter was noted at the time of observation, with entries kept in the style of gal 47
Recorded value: gal 312.9
